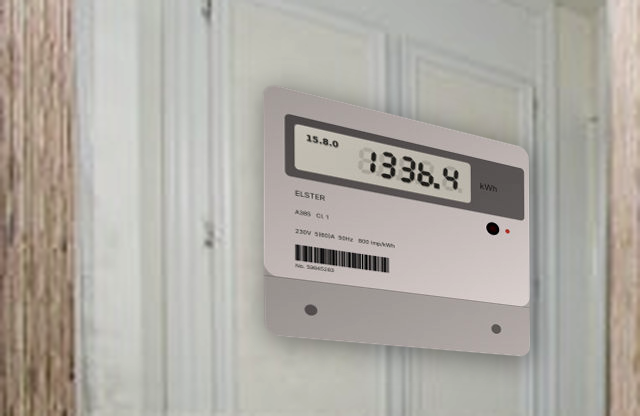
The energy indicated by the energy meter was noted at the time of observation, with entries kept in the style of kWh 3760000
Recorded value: kWh 1336.4
